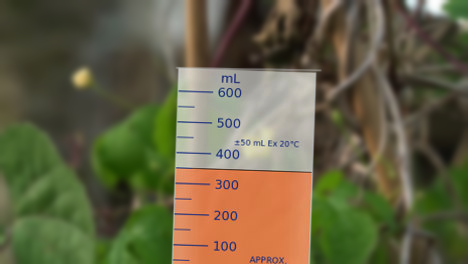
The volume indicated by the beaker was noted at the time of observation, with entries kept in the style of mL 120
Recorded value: mL 350
